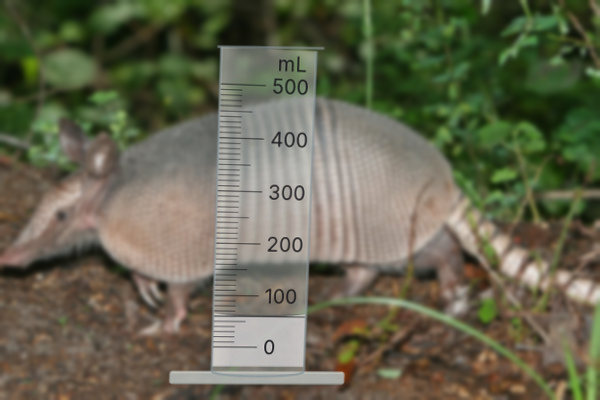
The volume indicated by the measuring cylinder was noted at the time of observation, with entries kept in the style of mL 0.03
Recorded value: mL 60
